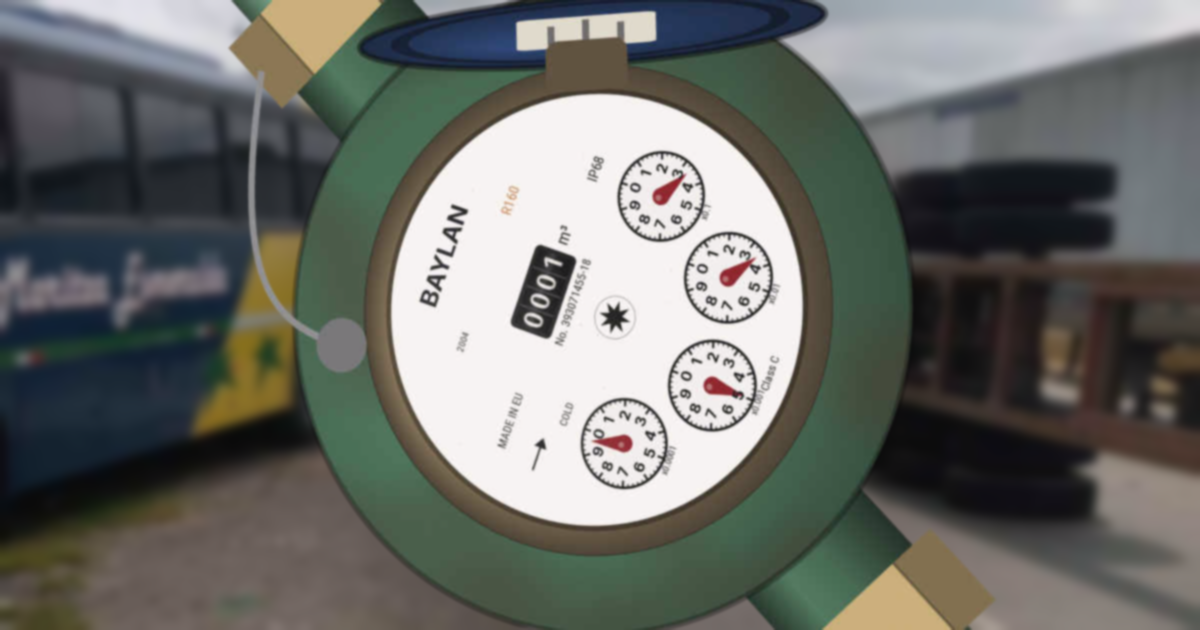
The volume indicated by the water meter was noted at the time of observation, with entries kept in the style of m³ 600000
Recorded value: m³ 1.3349
